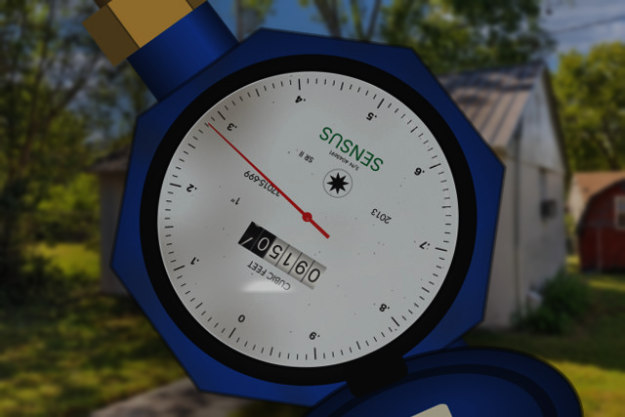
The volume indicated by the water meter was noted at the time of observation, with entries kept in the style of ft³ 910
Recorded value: ft³ 91507.28
